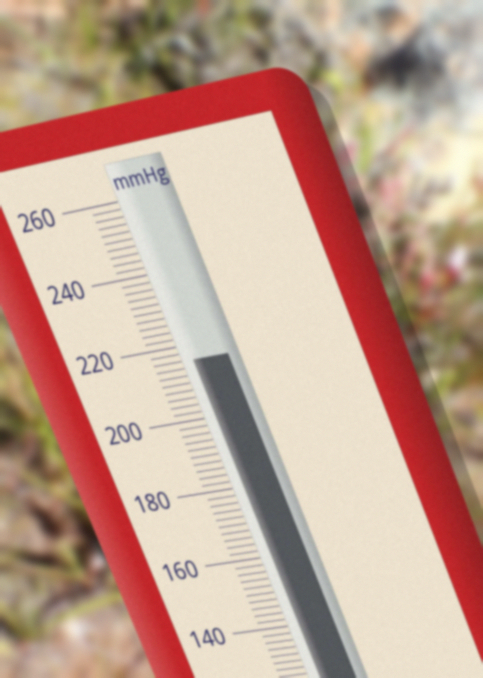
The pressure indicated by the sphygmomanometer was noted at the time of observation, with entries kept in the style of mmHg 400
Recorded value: mmHg 216
